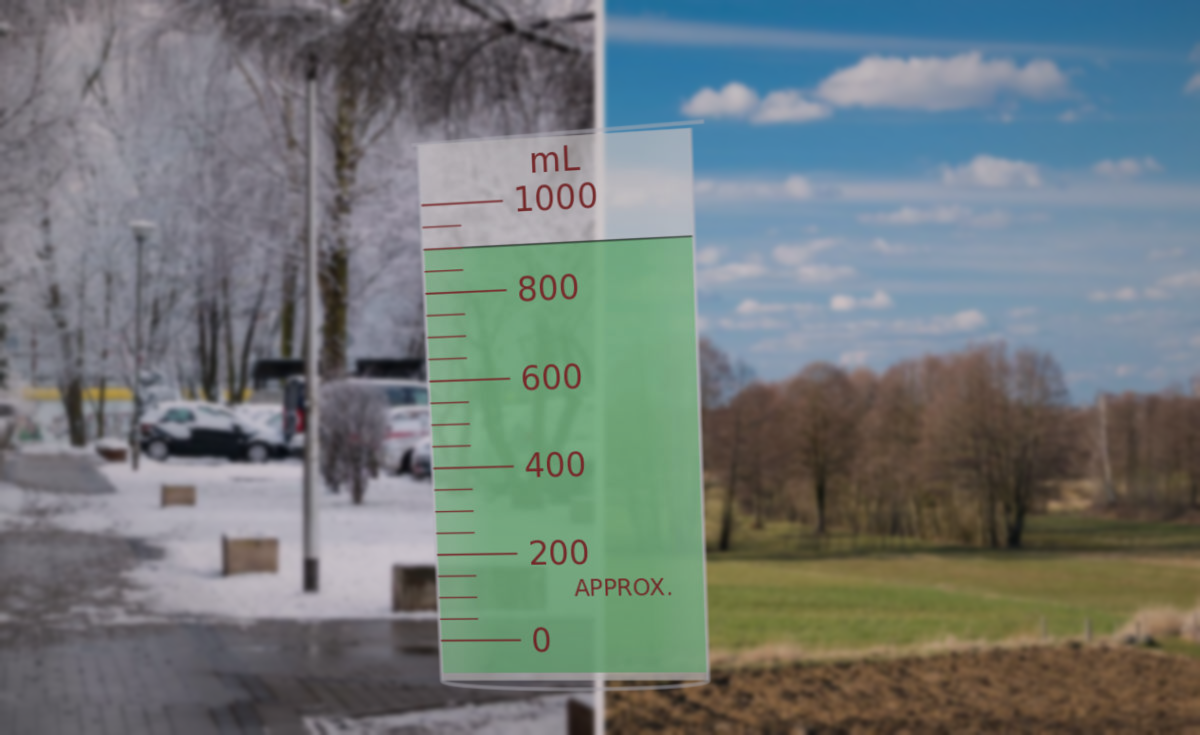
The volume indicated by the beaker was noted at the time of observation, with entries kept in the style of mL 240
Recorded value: mL 900
